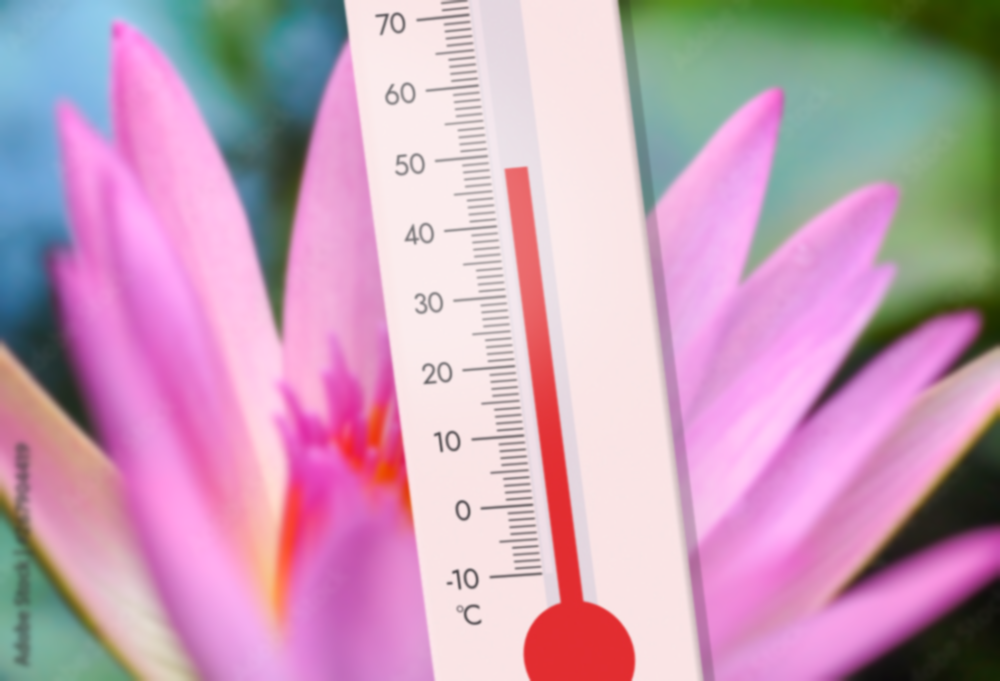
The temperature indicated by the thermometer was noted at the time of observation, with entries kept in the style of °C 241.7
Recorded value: °C 48
